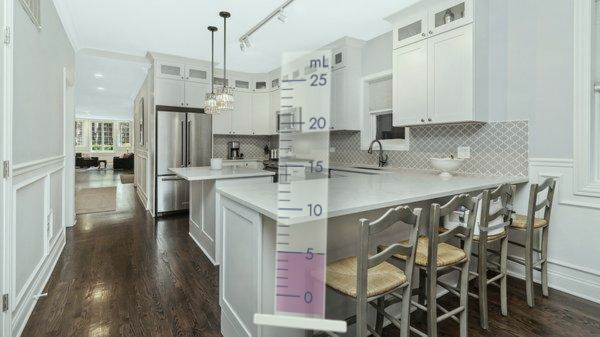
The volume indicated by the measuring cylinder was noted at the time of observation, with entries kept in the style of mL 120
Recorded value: mL 5
